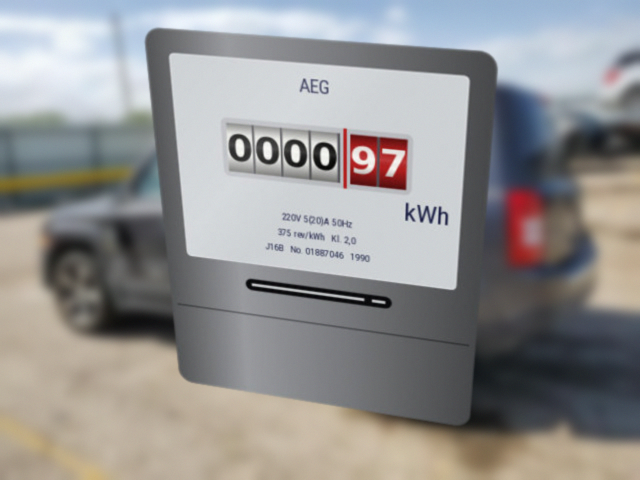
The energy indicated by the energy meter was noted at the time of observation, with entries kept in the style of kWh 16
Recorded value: kWh 0.97
